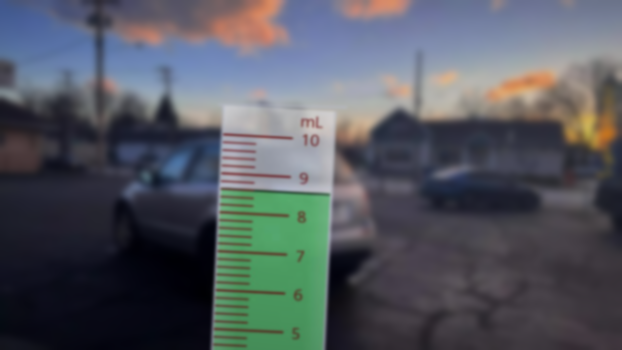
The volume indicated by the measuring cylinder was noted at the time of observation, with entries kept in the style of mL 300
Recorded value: mL 8.6
